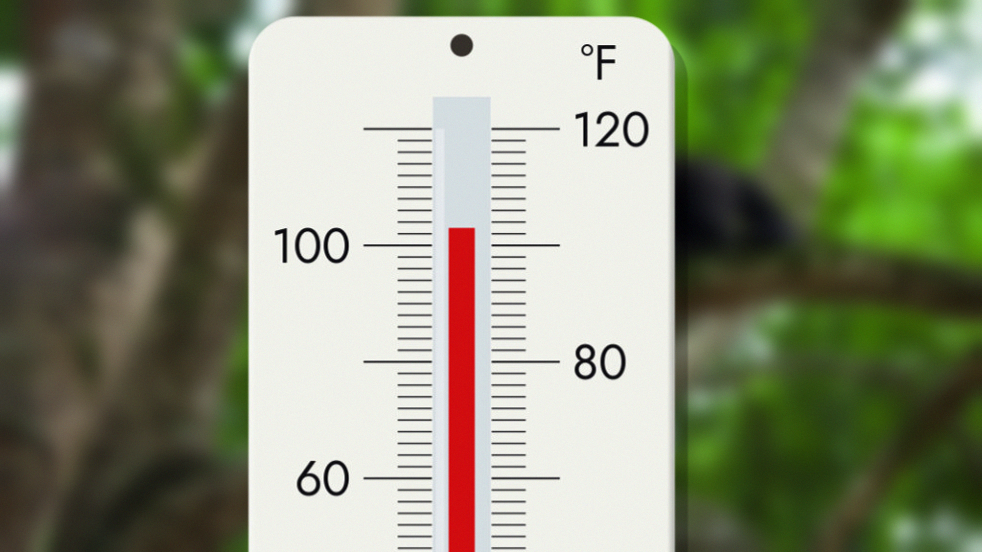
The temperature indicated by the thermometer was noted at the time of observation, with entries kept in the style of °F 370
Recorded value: °F 103
